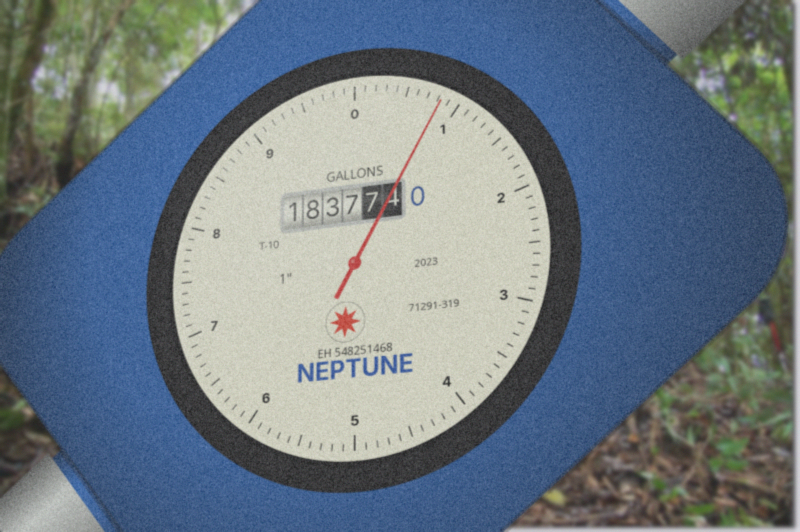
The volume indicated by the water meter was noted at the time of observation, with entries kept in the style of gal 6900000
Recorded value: gal 1837740.8
